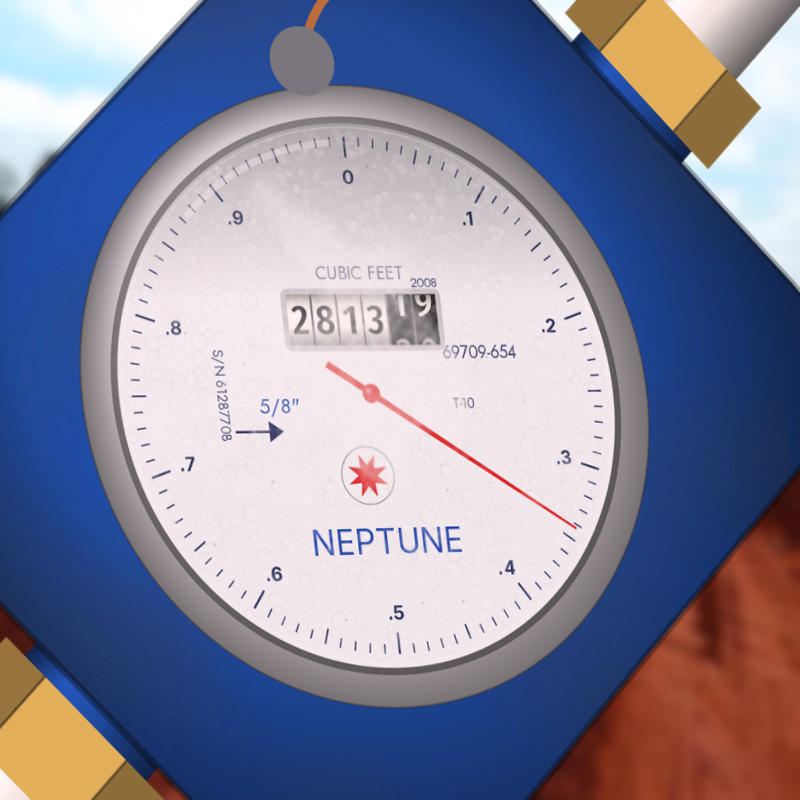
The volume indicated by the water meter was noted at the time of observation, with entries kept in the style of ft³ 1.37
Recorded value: ft³ 281319.34
